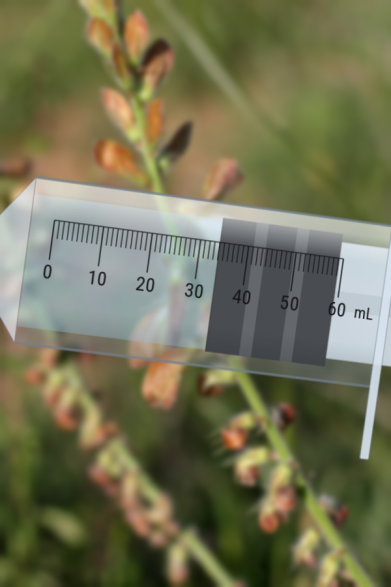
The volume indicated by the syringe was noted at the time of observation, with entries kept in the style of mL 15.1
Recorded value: mL 34
